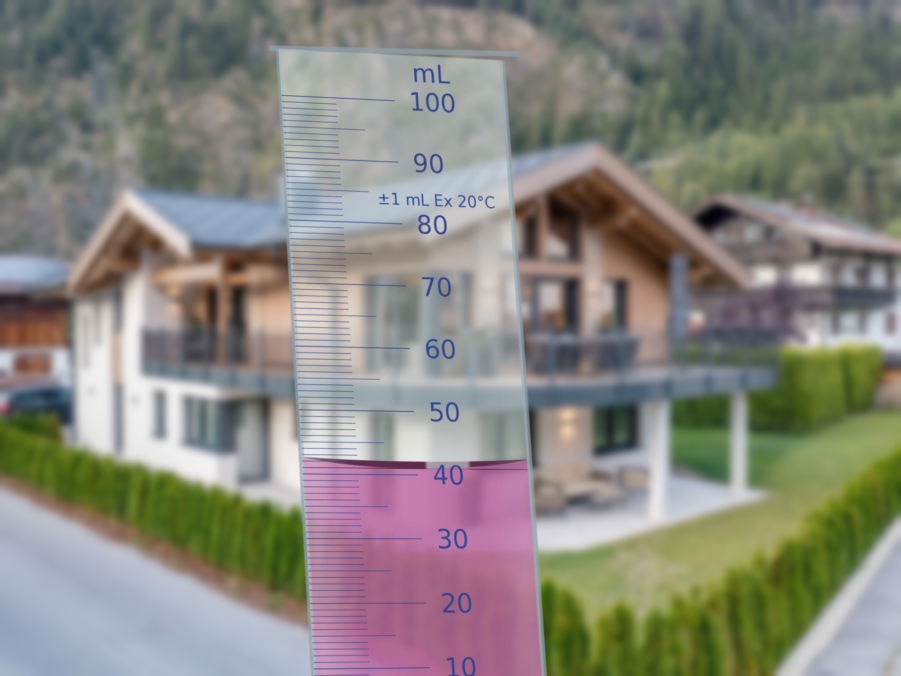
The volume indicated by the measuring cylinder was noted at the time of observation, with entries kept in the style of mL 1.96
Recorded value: mL 41
